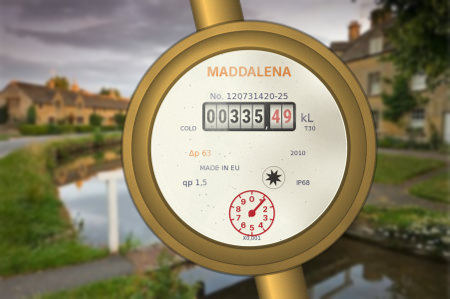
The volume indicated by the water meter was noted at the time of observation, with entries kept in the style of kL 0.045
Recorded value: kL 335.491
